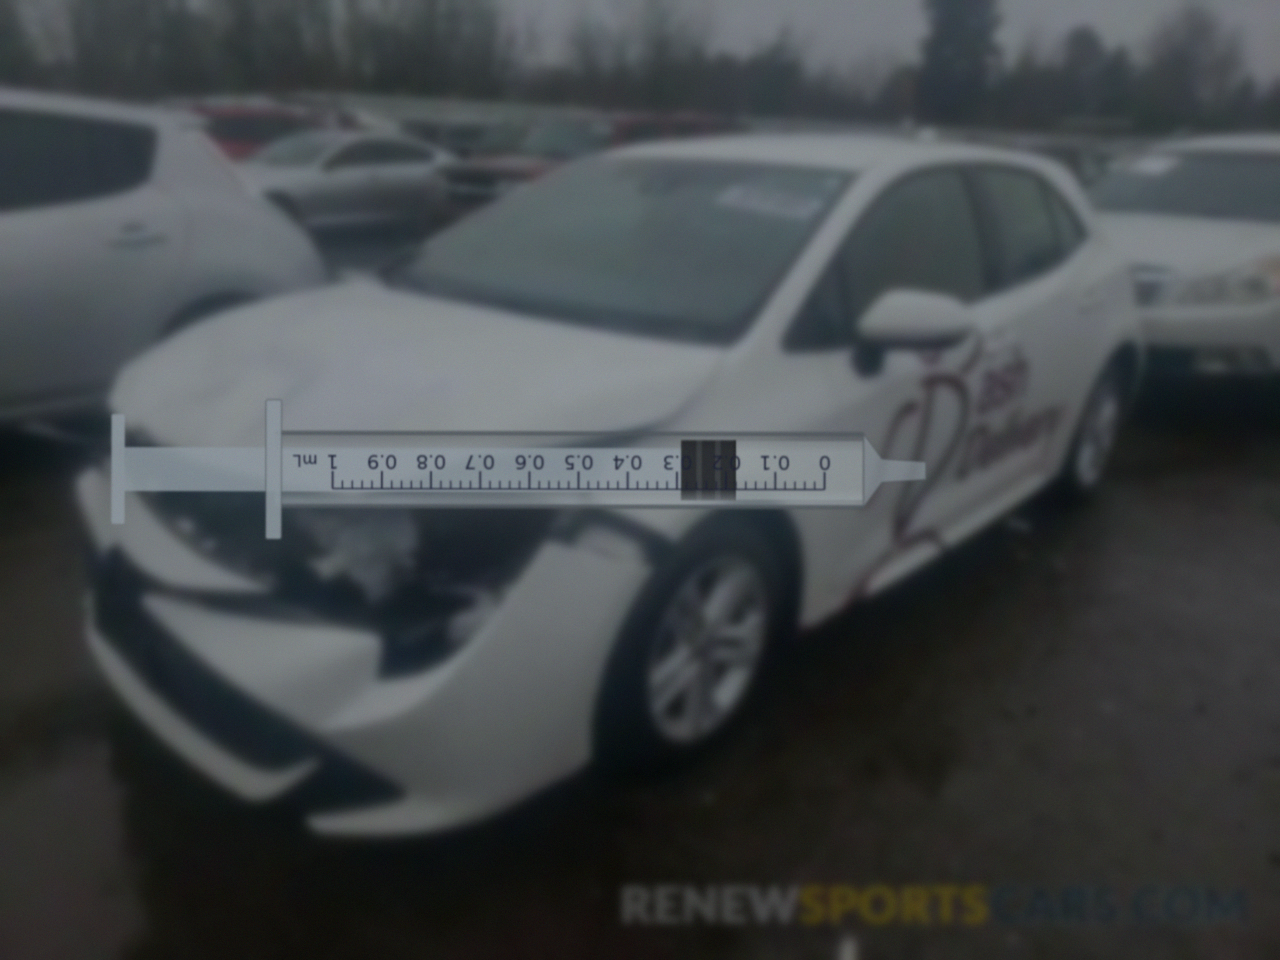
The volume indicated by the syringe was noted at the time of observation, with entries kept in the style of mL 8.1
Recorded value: mL 0.18
